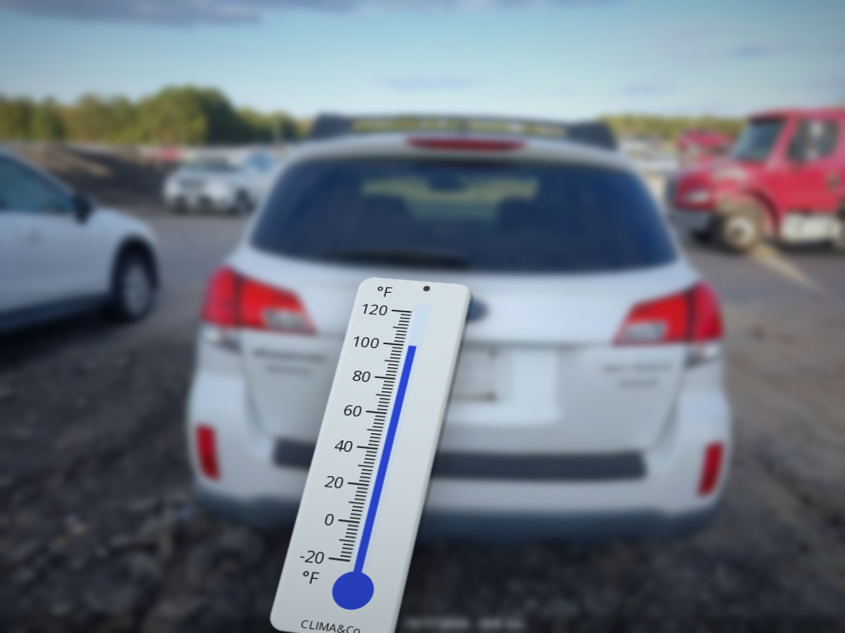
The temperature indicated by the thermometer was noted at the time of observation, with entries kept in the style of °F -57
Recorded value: °F 100
